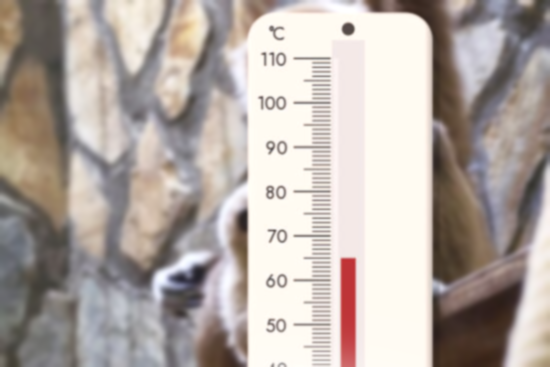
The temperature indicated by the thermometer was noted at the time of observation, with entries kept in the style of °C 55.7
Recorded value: °C 65
